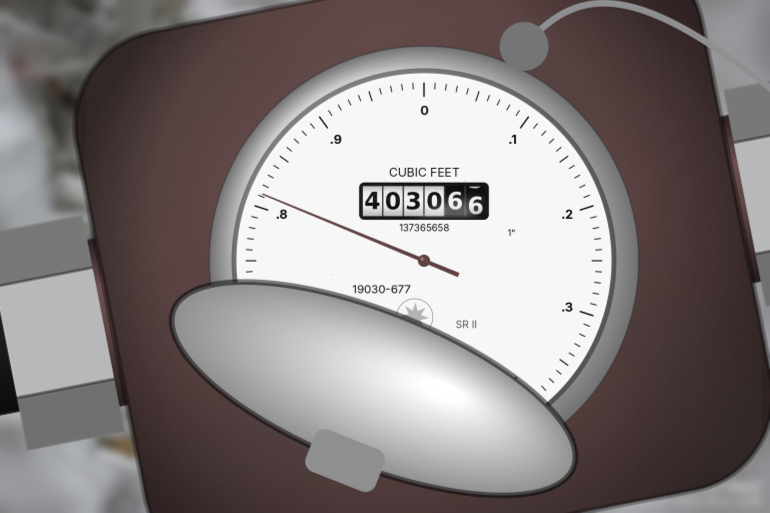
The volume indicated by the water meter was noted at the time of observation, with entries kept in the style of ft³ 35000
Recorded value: ft³ 403065.81
